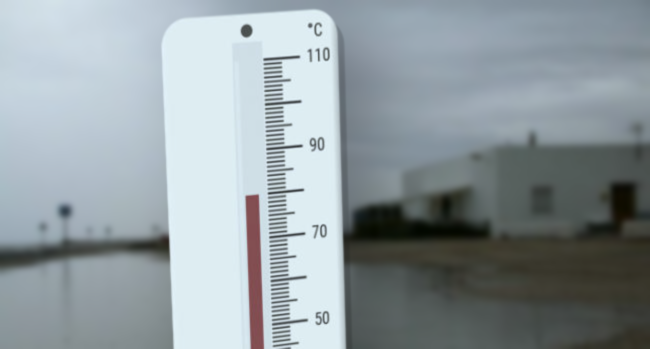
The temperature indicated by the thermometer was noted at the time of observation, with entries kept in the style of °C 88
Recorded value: °C 80
